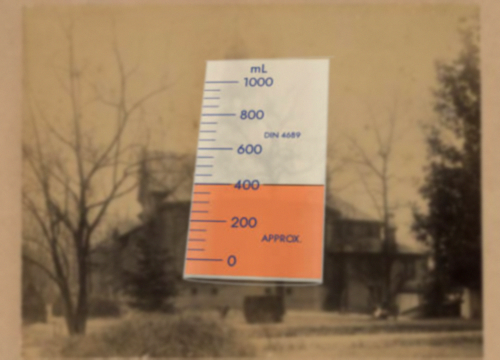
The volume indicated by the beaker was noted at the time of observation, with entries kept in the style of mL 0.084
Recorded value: mL 400
